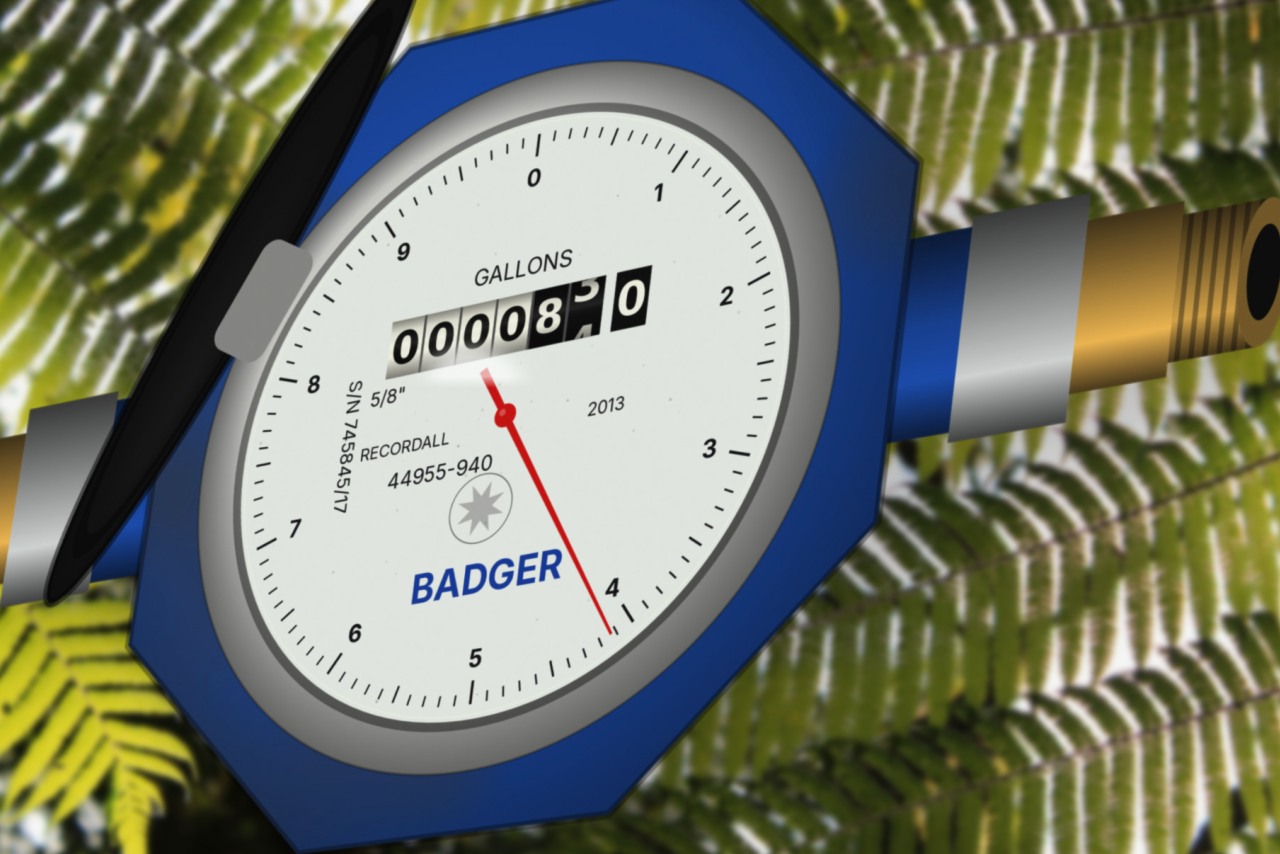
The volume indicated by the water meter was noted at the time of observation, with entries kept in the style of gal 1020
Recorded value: gal 834.1
